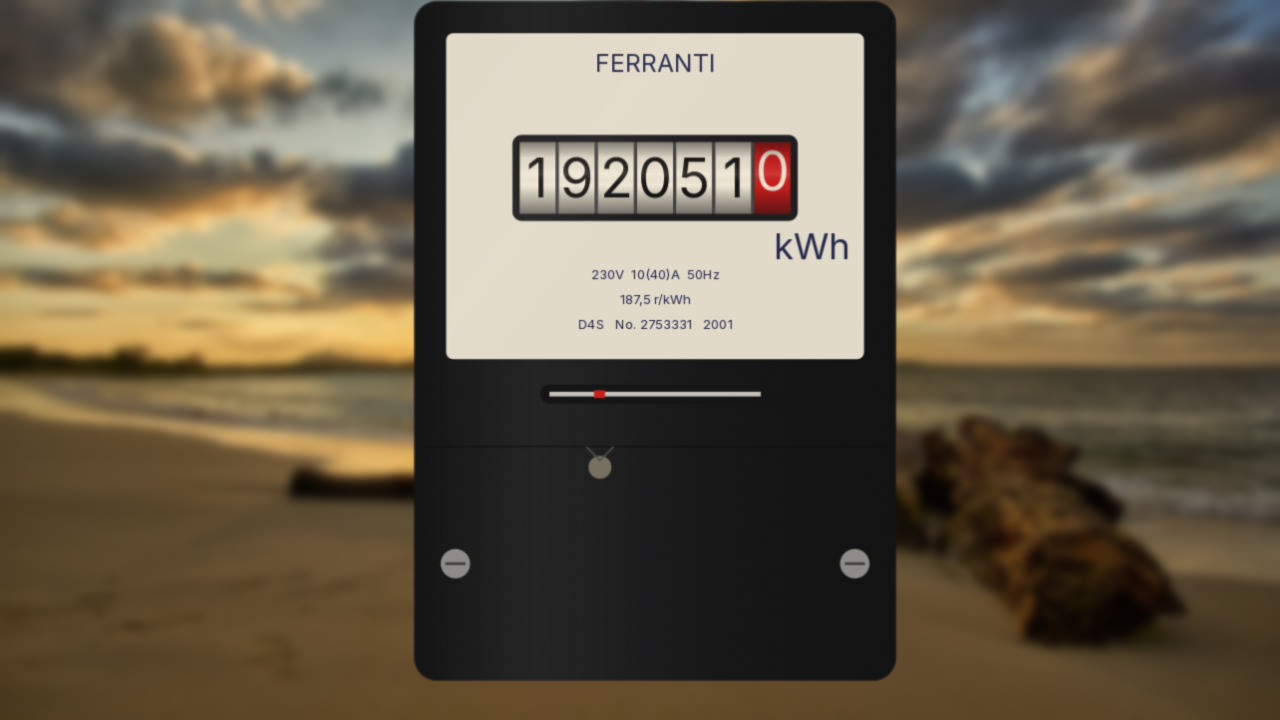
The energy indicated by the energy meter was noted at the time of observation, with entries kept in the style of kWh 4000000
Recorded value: kWh 192051.0
